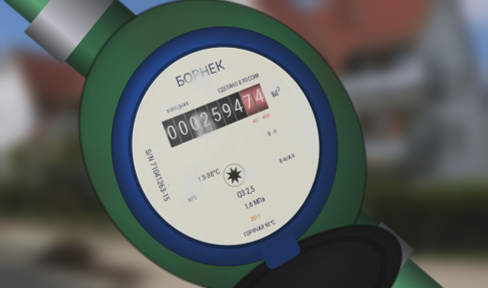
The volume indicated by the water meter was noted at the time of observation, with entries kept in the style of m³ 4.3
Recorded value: m³ 2594.74
